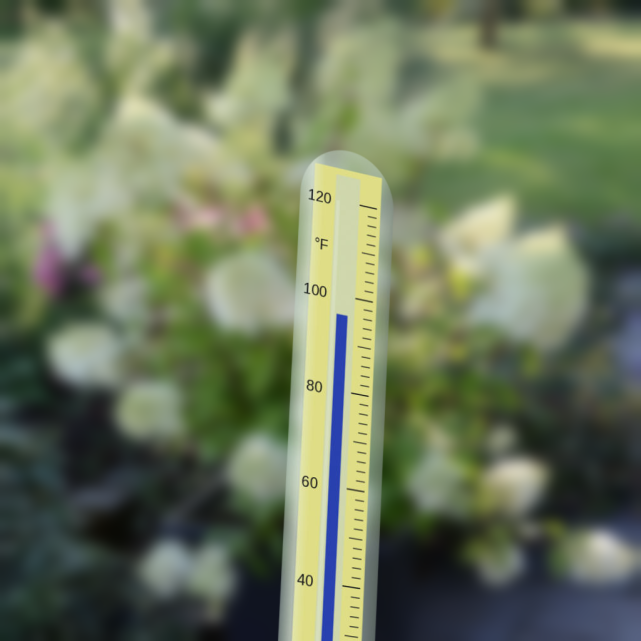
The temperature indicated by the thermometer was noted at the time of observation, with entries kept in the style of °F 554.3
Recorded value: °F 96
